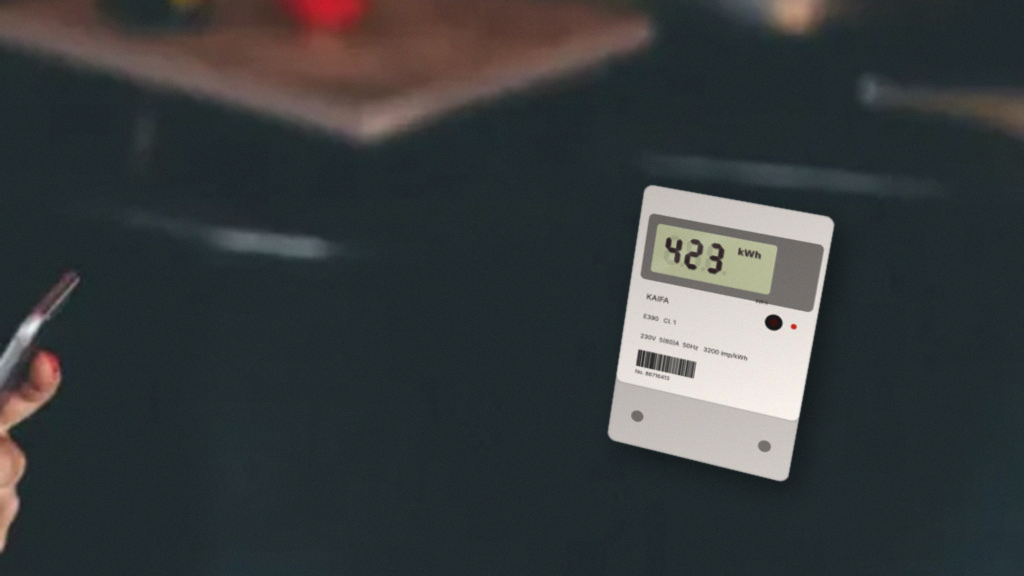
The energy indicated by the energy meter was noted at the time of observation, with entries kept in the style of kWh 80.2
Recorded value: kWh 423
